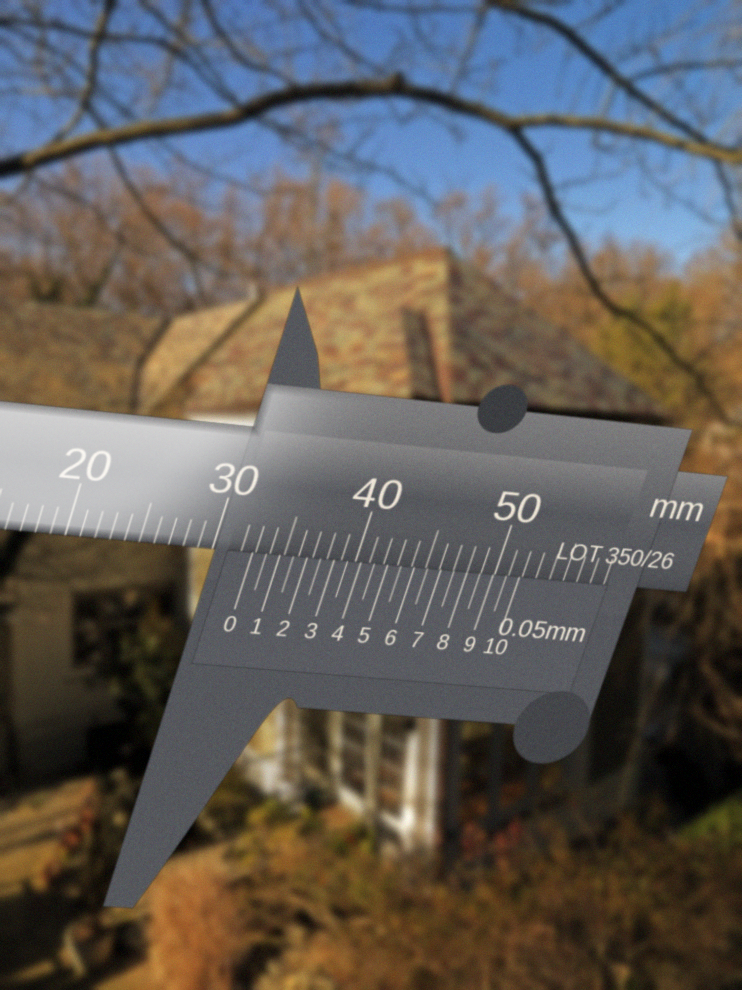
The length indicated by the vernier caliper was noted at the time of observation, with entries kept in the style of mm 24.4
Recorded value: mm 32.8
